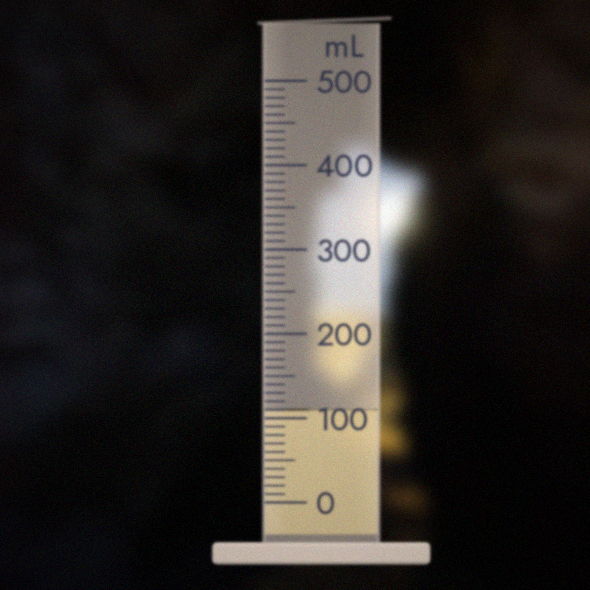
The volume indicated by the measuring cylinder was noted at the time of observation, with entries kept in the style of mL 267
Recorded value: mL 110
